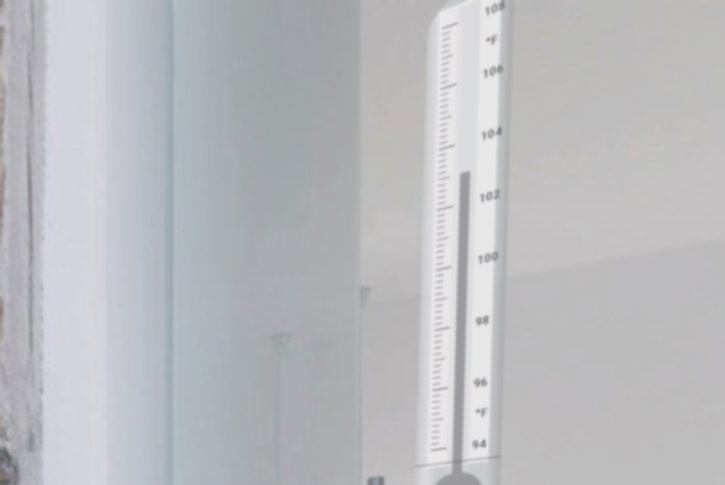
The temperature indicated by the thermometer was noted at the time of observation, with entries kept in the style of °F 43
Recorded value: °F 103
